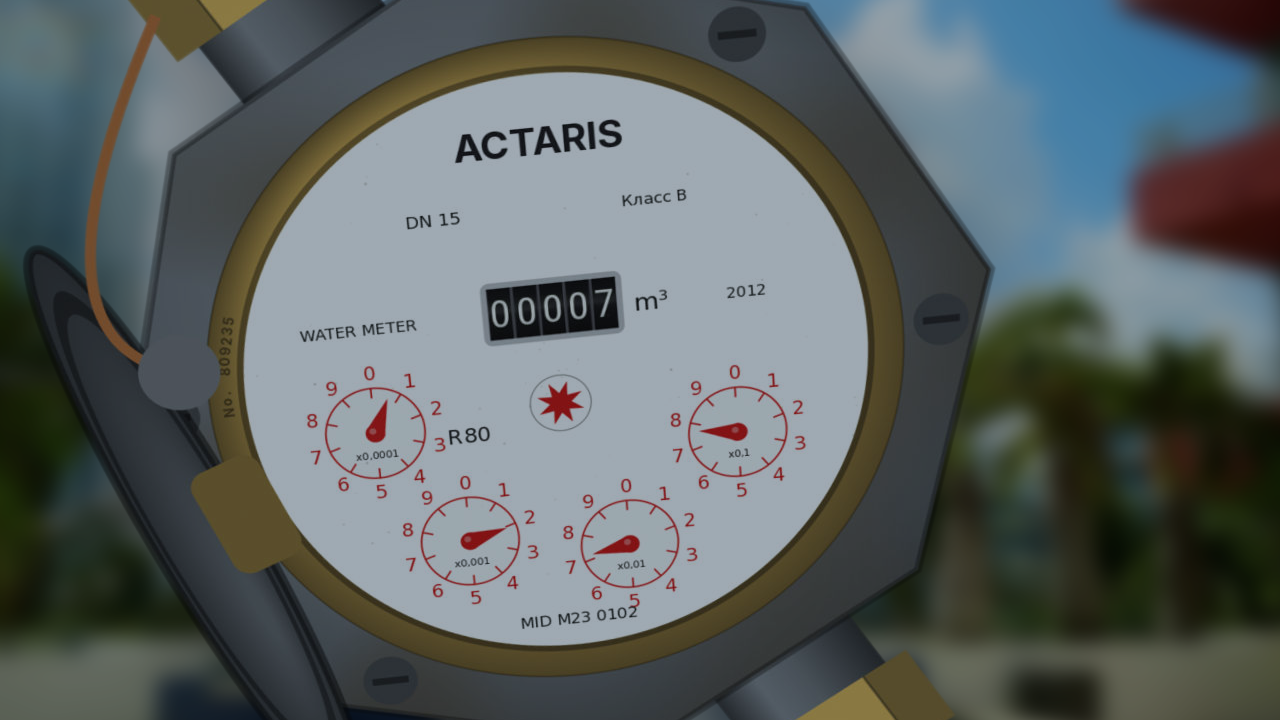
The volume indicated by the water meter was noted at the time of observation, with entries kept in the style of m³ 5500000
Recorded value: m³ 7.7720
